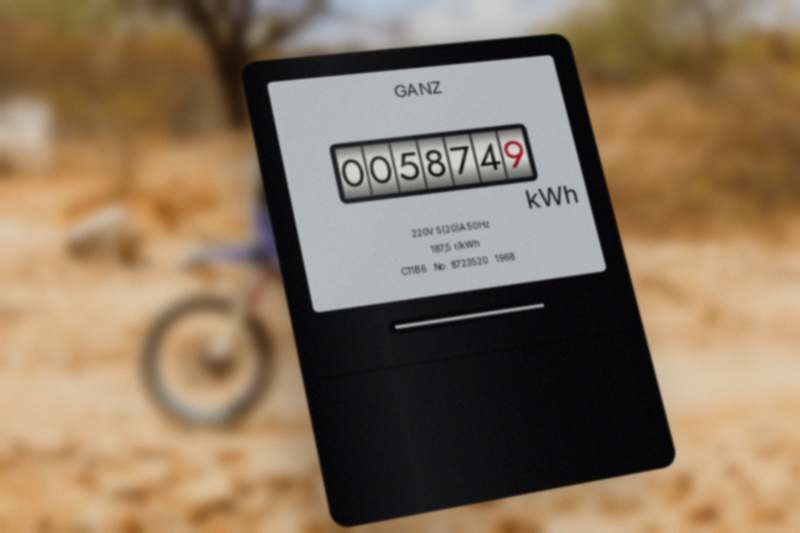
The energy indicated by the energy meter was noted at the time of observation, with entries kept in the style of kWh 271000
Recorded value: kWh 5874.9
